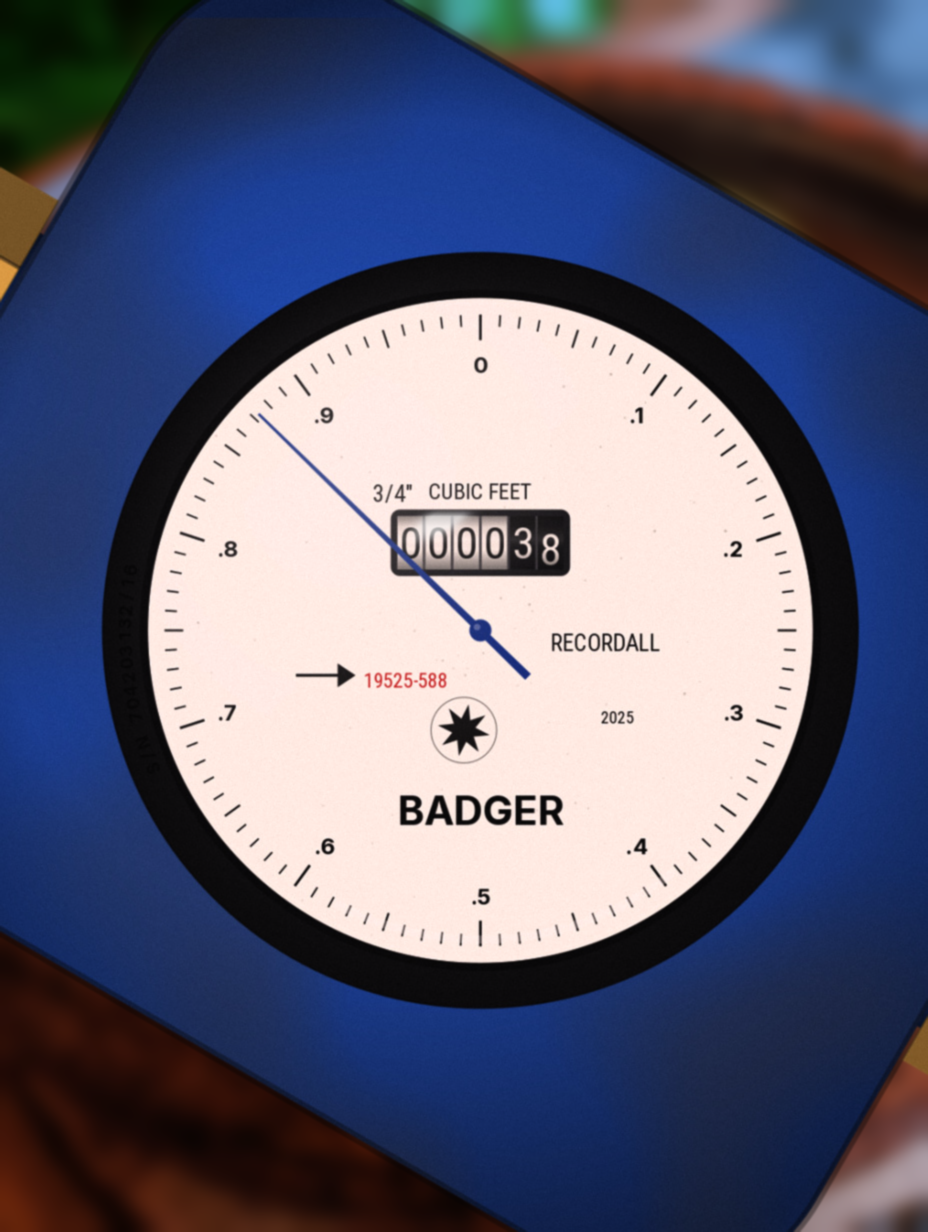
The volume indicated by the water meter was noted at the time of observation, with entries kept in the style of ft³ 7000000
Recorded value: ft³ 37.87
